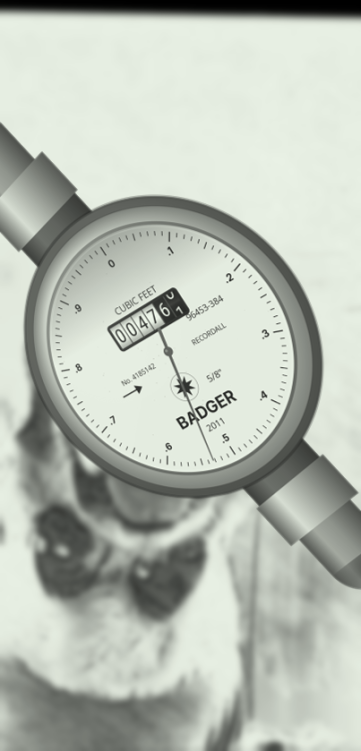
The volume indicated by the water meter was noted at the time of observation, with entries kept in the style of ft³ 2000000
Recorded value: ft³ 4760.53
